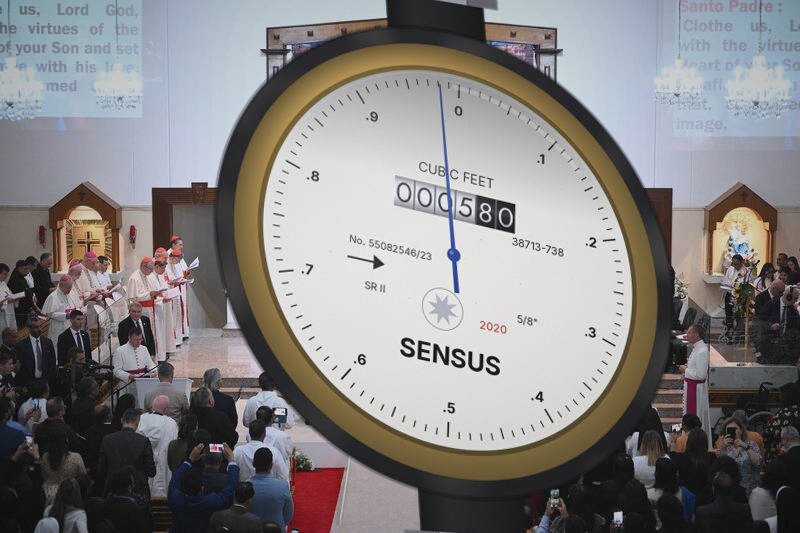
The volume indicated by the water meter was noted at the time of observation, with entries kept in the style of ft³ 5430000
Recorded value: ft³ 579.98
